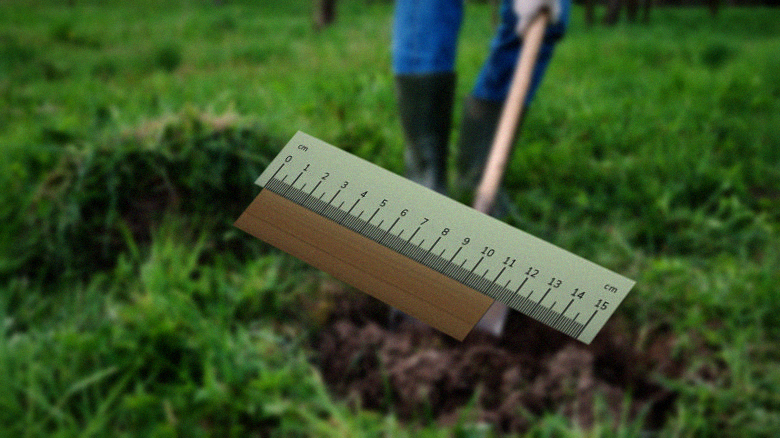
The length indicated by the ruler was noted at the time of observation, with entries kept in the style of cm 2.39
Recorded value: cm 11.5
